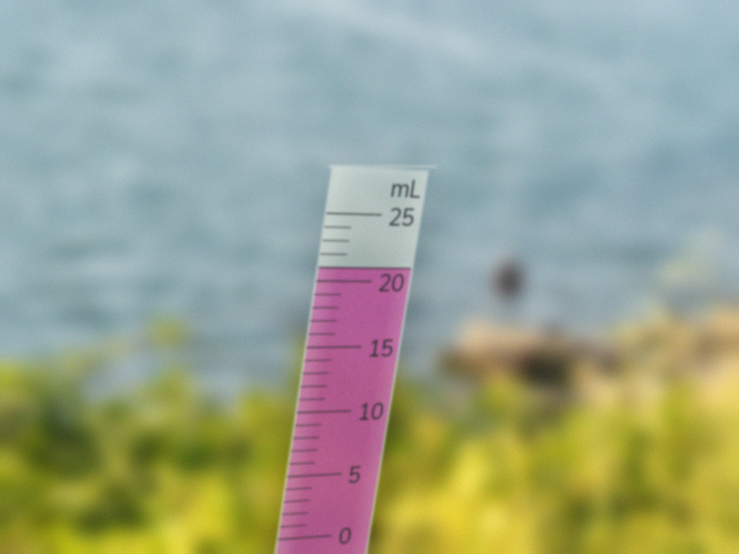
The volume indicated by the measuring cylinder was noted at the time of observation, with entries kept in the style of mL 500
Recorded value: mL 21
